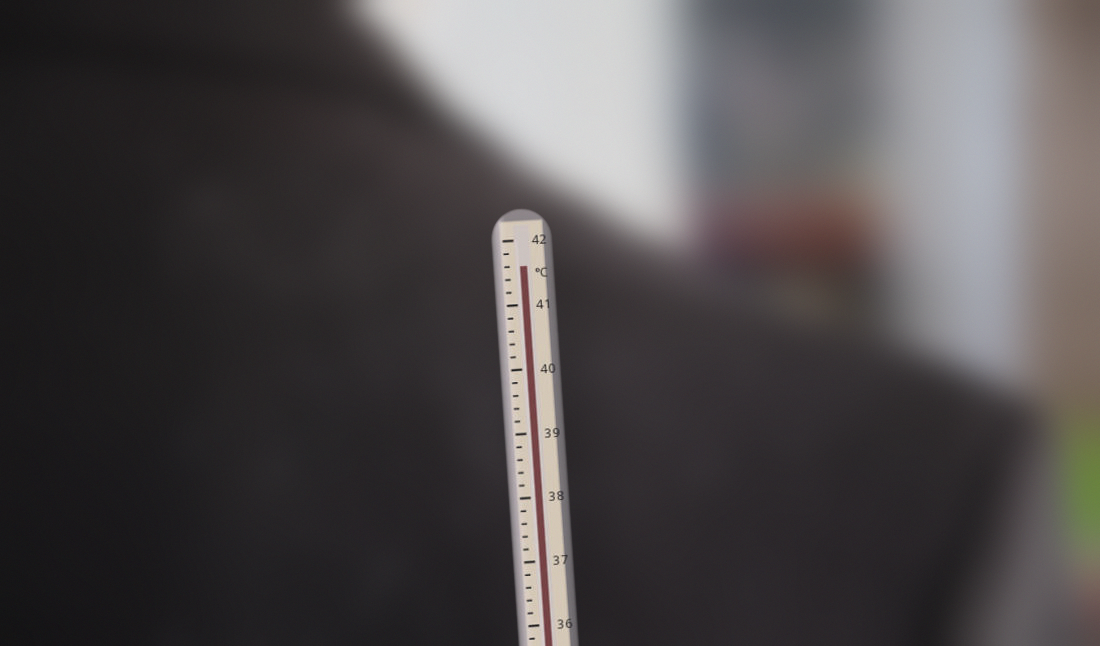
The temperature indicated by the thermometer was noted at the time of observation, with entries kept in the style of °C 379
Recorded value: °C 41.6
